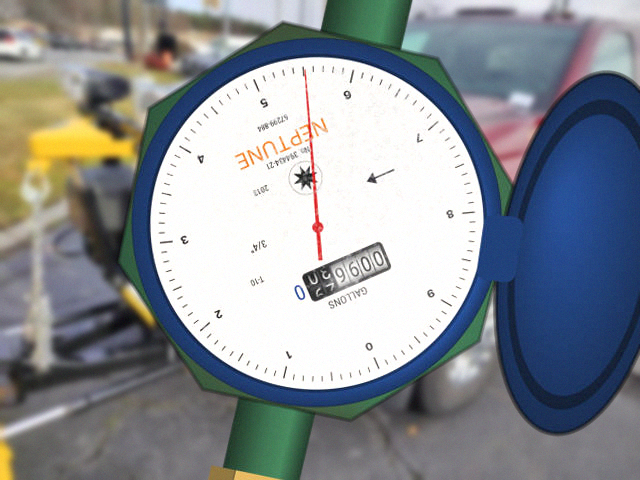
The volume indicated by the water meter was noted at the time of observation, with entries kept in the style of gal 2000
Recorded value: gal 96295.5
